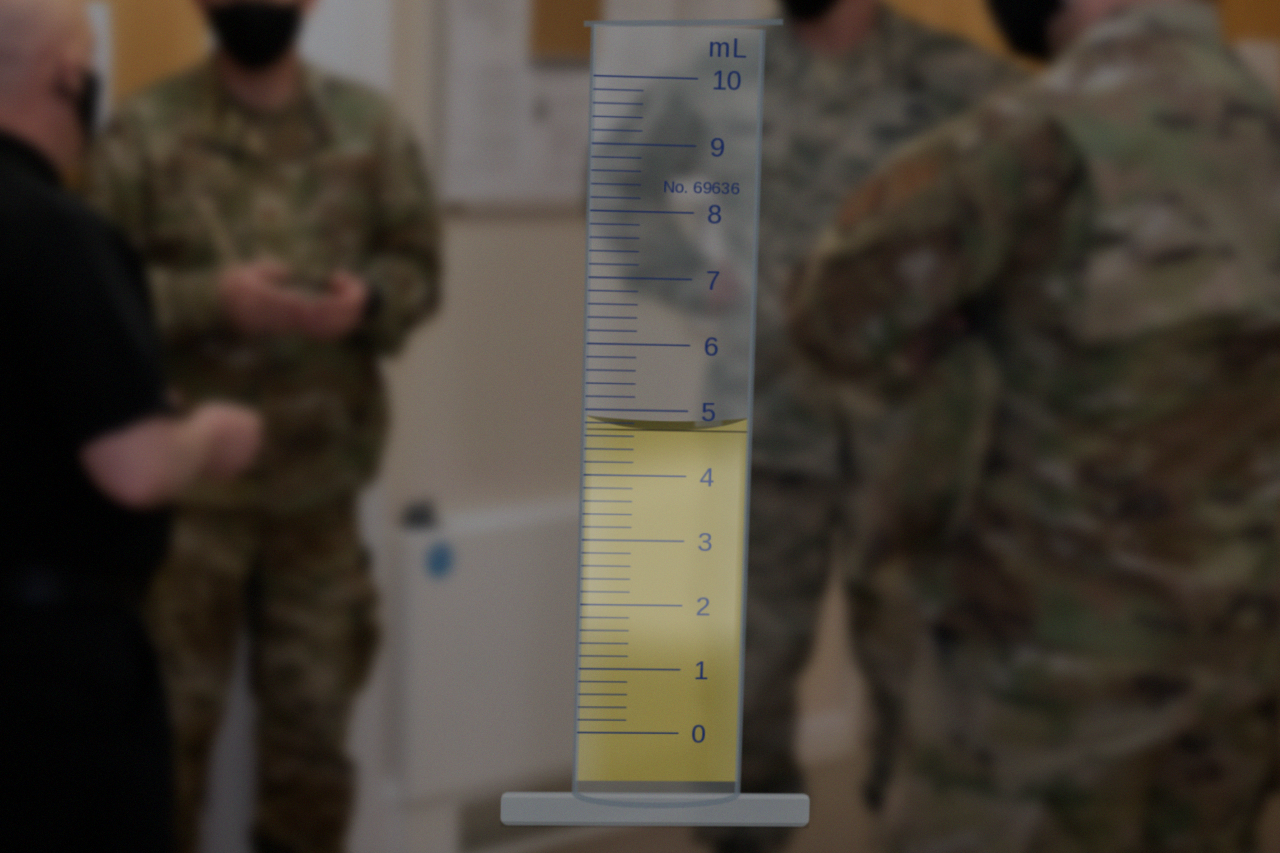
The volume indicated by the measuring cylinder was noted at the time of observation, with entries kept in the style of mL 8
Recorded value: mL 4.7
